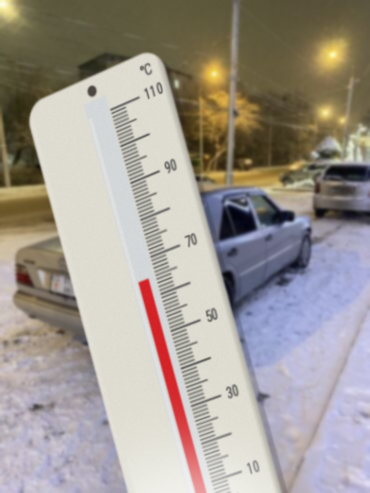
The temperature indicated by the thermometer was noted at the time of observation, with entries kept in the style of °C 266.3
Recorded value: °C 65
